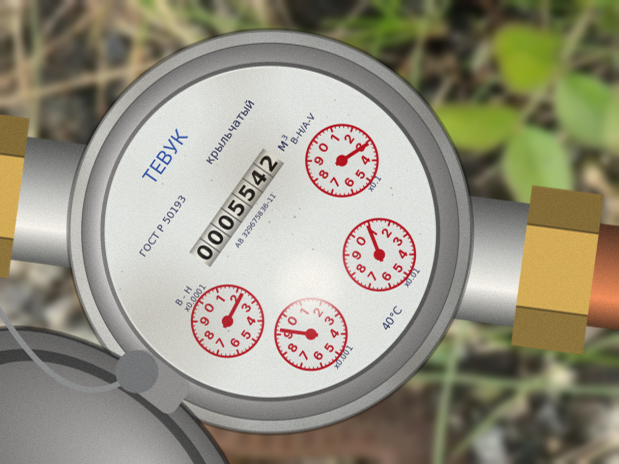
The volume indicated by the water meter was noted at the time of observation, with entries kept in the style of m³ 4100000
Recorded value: m³ 5542.3092
